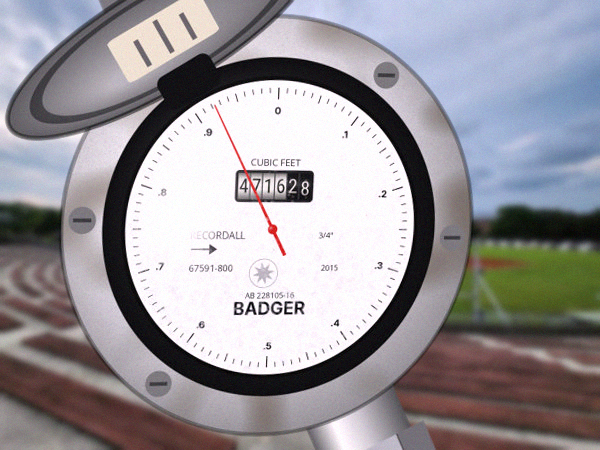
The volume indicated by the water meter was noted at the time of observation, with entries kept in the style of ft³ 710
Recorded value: ft³ 471627.92
